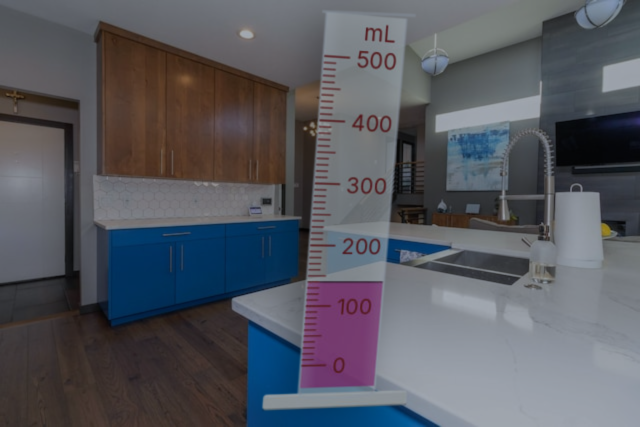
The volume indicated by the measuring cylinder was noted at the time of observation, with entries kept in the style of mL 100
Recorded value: mL 140
